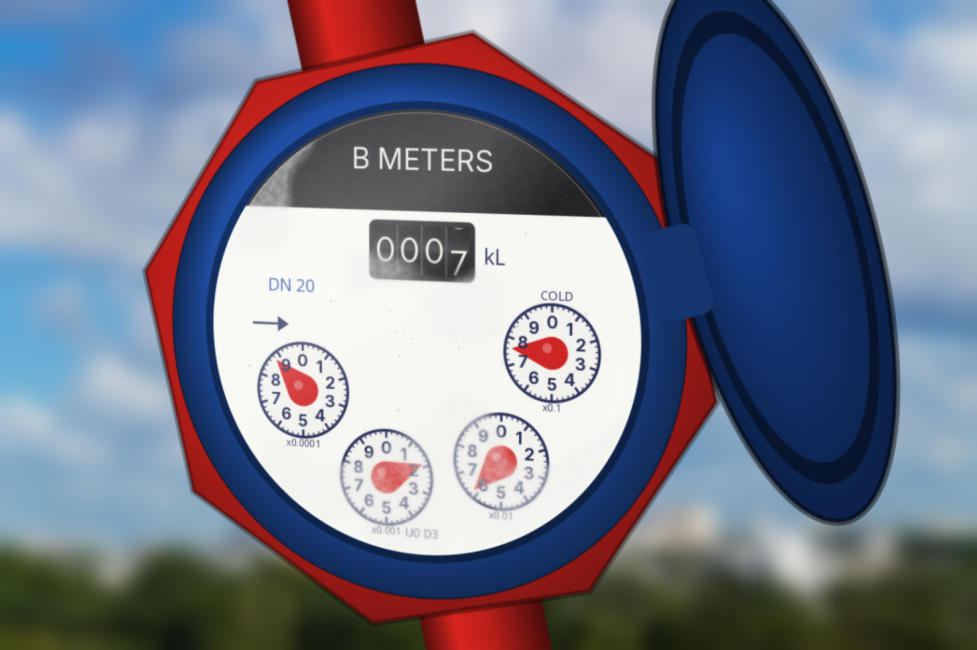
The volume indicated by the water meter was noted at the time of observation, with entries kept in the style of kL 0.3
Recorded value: kL 6.7618
